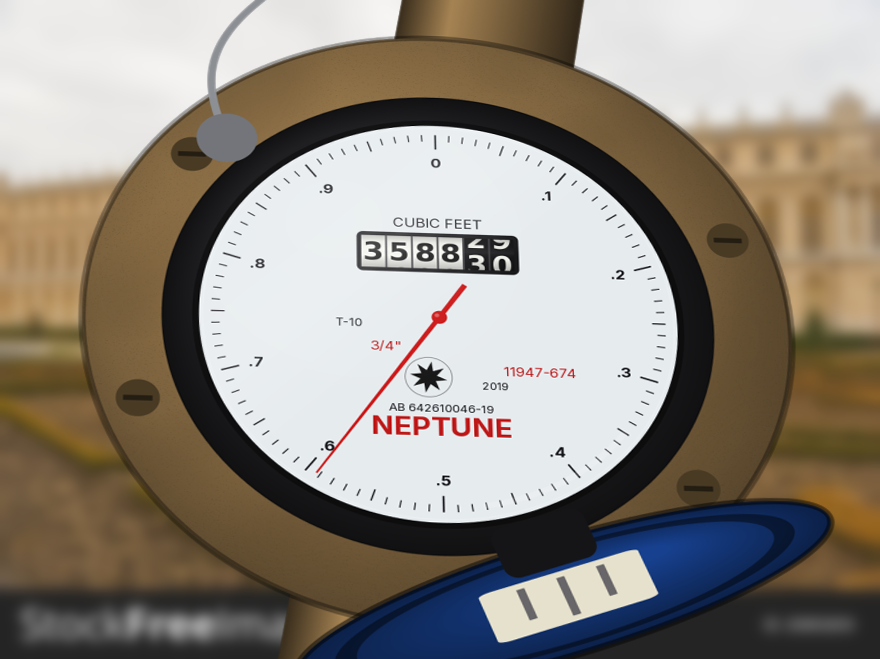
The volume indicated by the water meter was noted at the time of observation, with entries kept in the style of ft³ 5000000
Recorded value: ft³ 358829.59
